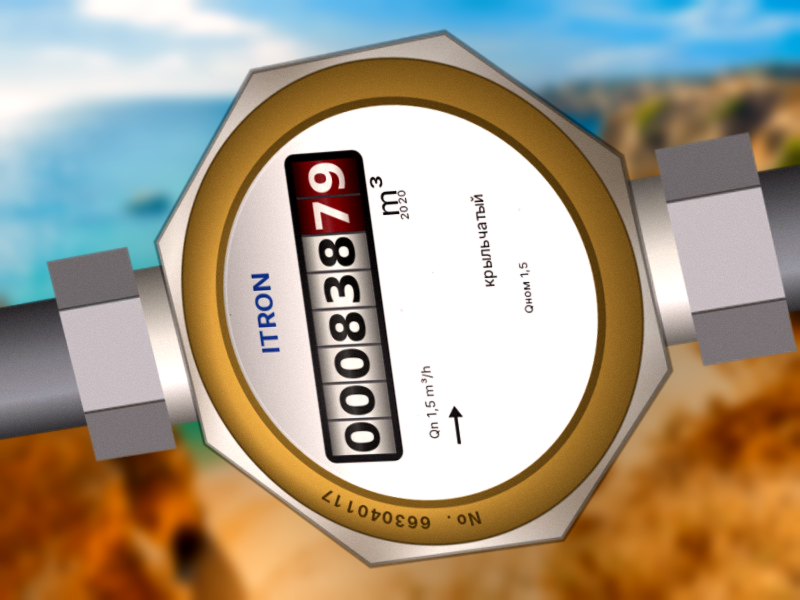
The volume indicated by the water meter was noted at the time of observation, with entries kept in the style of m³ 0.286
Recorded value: m³ 838.79
